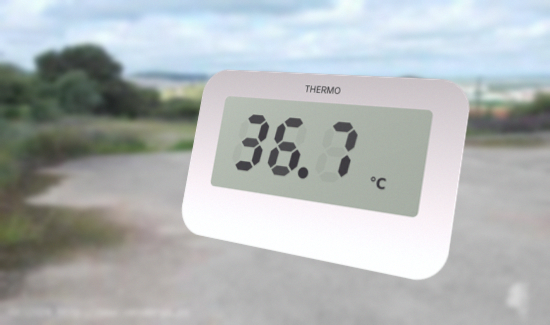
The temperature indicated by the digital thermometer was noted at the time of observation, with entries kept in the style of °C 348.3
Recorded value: °C 36.7
